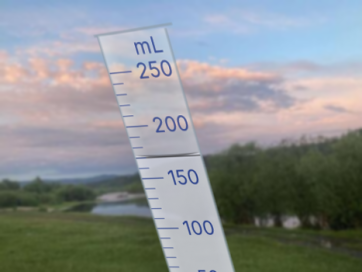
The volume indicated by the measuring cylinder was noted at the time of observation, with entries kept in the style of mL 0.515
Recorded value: mL 170
